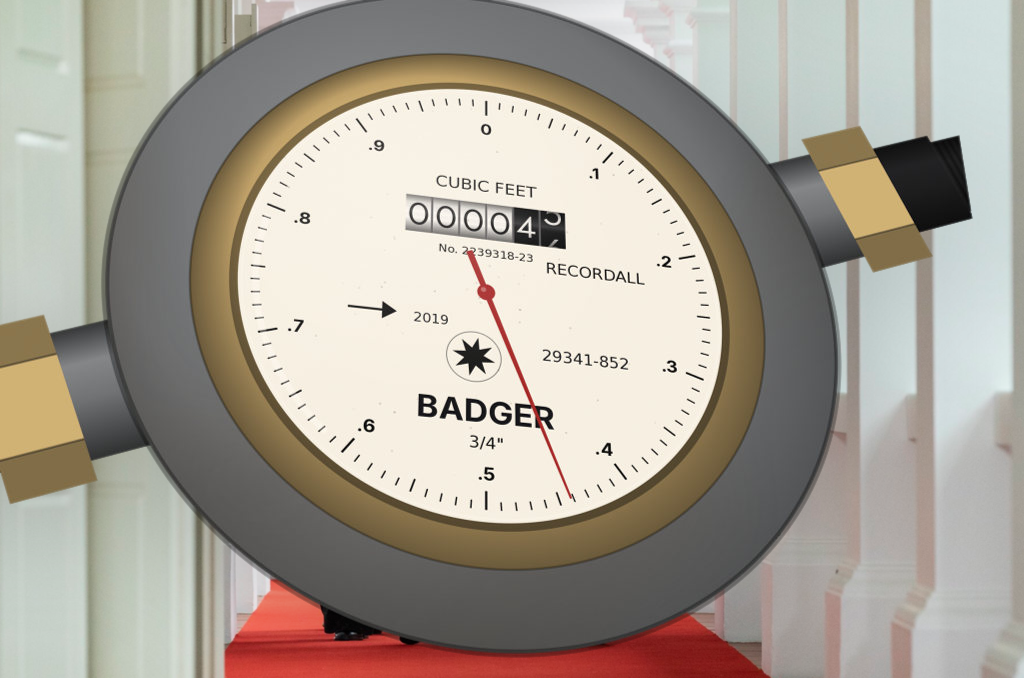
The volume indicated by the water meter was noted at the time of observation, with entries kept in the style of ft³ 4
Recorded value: ft³ 45.44
